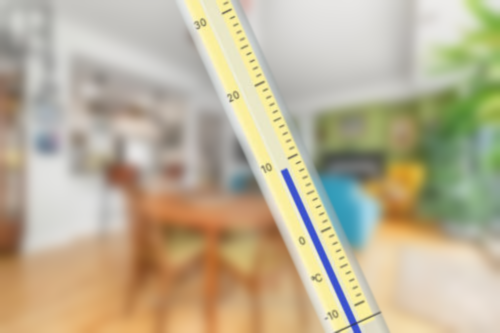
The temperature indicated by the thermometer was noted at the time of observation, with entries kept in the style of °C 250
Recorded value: °C 9
